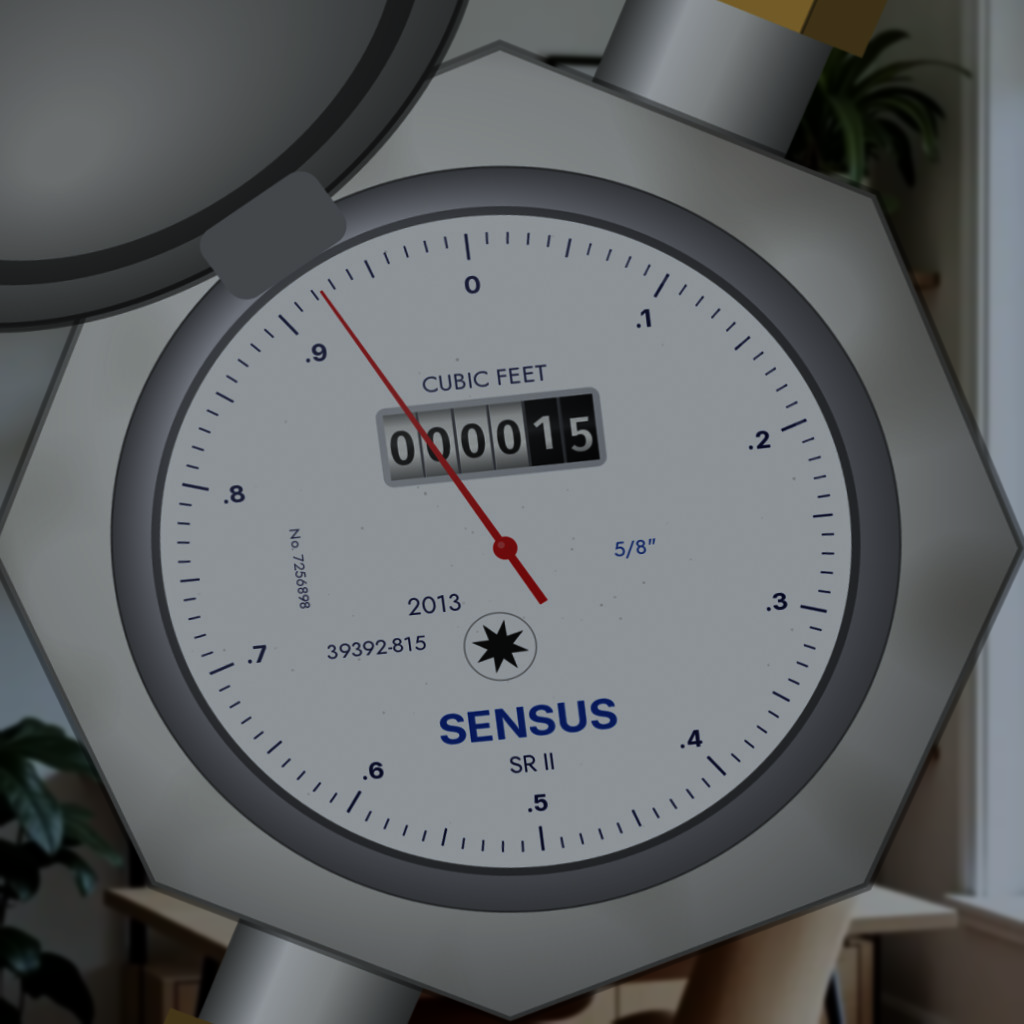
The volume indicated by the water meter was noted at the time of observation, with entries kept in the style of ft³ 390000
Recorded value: ft³ 14.92
